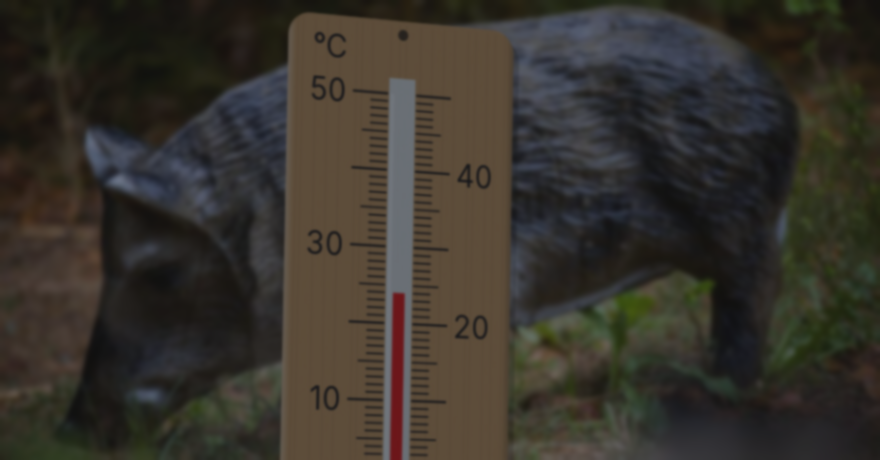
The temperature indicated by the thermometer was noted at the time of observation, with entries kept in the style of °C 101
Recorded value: °C 24
